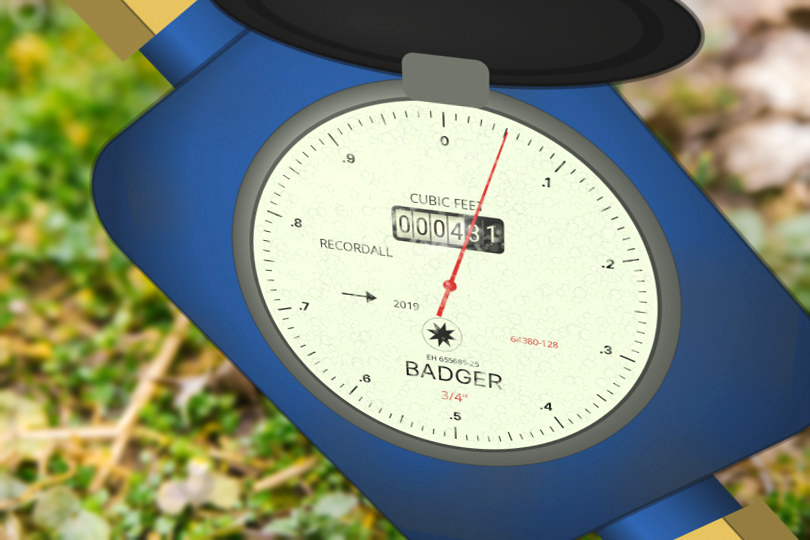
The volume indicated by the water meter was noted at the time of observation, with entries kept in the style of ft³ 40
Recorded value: ft³ 431.05
